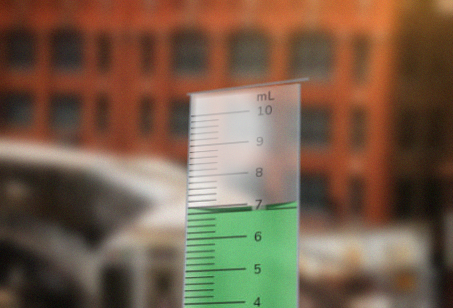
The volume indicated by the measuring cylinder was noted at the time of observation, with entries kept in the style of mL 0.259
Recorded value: mL 6.8
